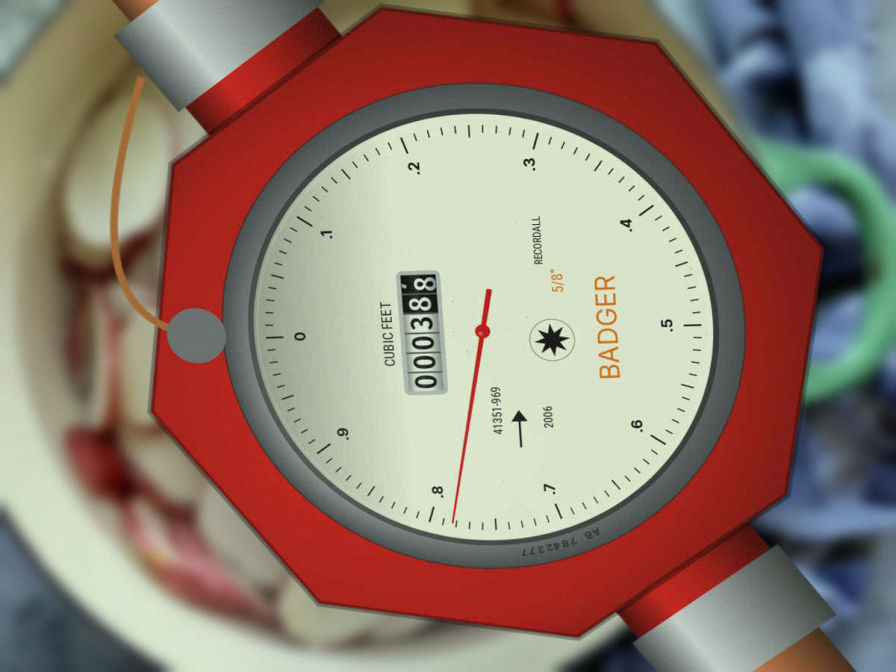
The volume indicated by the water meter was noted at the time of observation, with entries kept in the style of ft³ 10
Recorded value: ft³ 387.78
